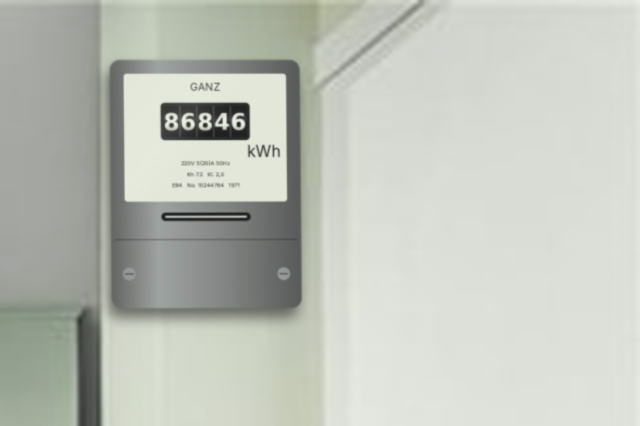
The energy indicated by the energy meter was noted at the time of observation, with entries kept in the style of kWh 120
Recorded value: kWh 86846
